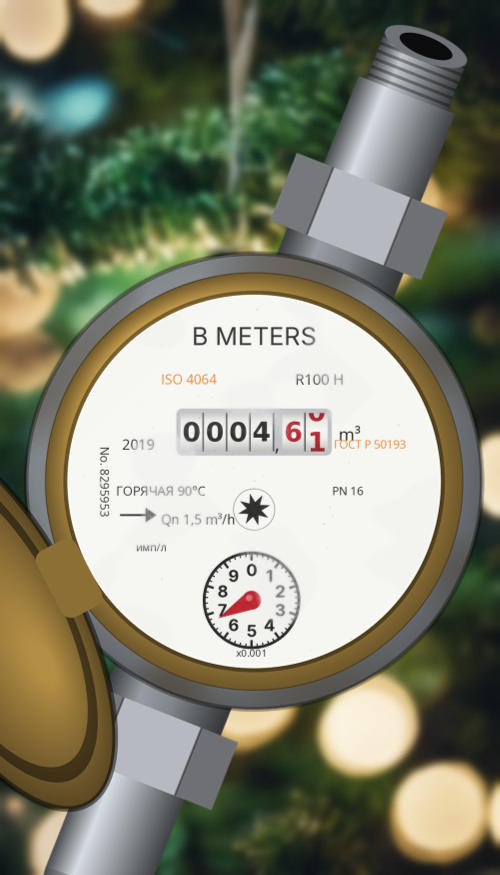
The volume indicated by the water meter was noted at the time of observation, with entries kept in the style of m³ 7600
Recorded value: m³ 4.606
